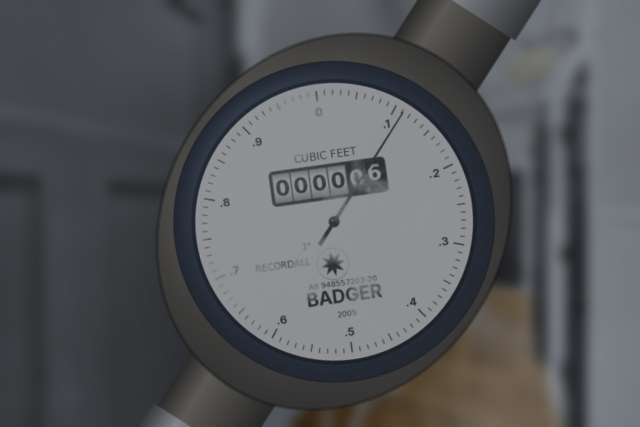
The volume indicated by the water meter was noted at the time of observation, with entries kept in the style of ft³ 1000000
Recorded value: ft³ 6.11
